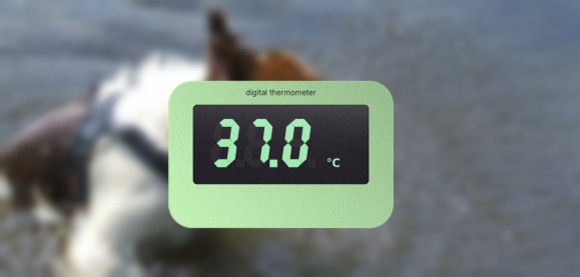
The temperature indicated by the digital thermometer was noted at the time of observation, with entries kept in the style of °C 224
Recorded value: °C 37.0
